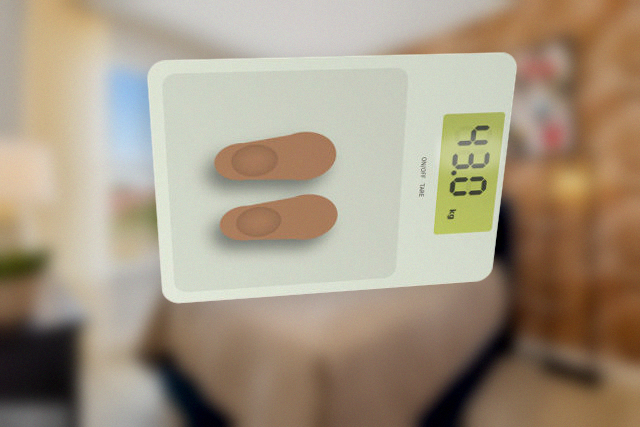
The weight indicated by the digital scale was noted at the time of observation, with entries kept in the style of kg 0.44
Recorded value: kg 43.0
